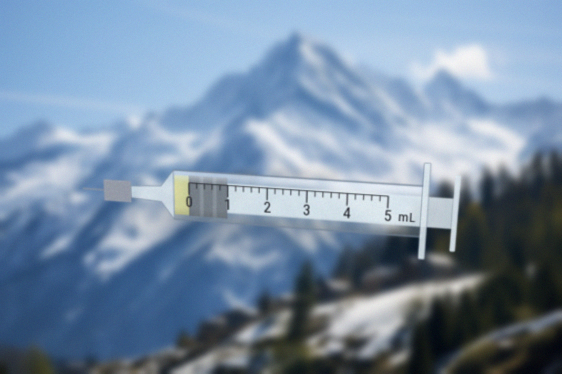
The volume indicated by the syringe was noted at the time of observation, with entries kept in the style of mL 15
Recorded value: mL 0
